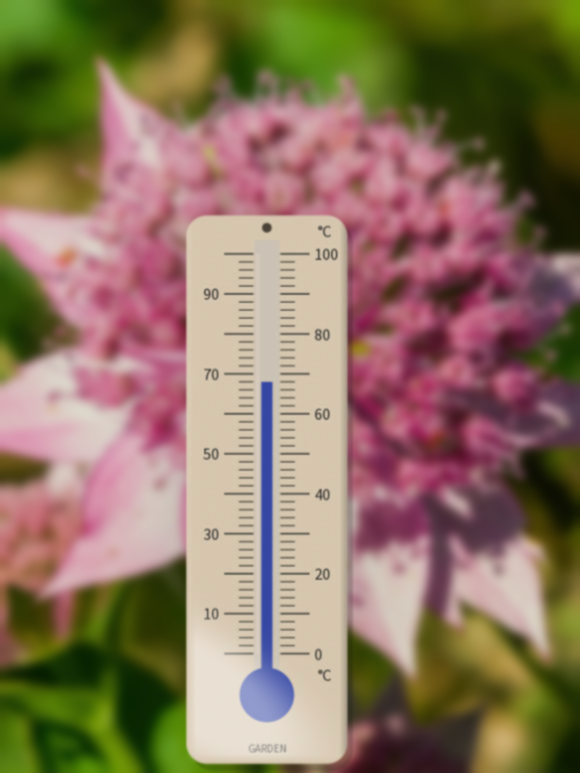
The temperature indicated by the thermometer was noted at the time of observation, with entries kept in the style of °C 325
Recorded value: °C 68
